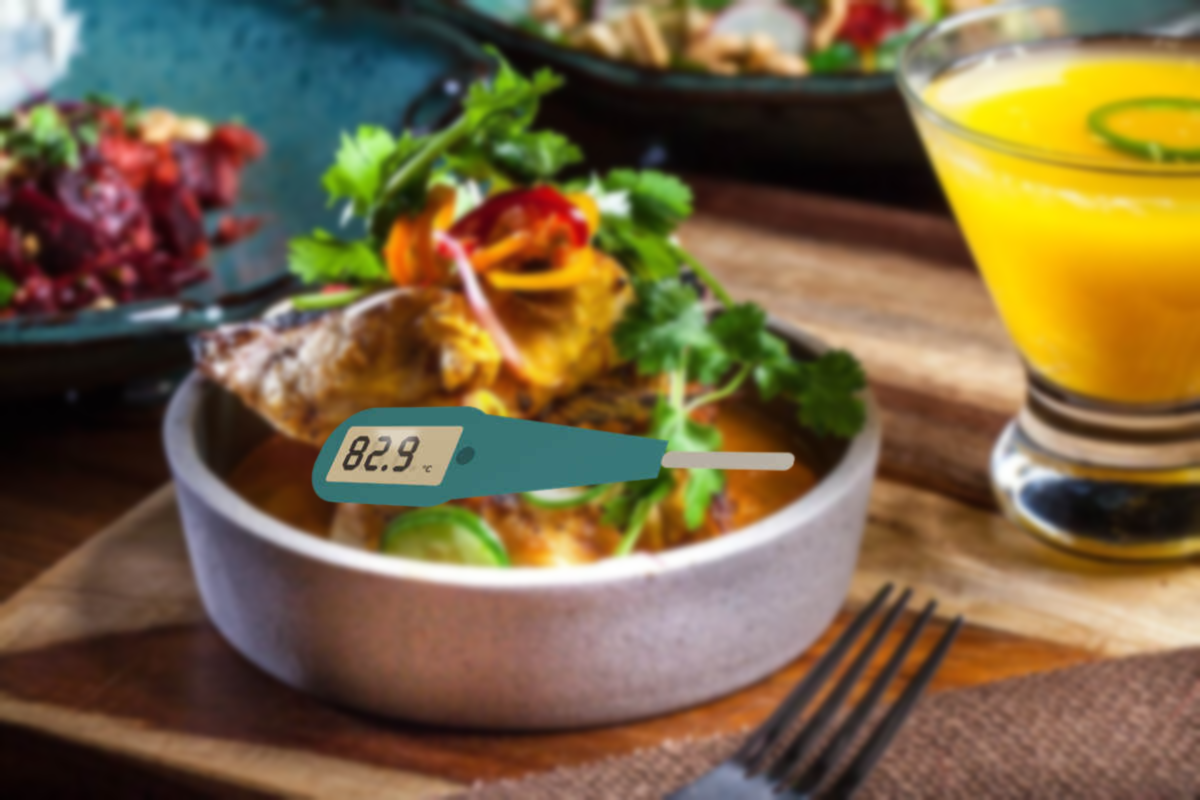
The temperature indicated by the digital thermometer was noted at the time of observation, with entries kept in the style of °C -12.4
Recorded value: °C 82.9
